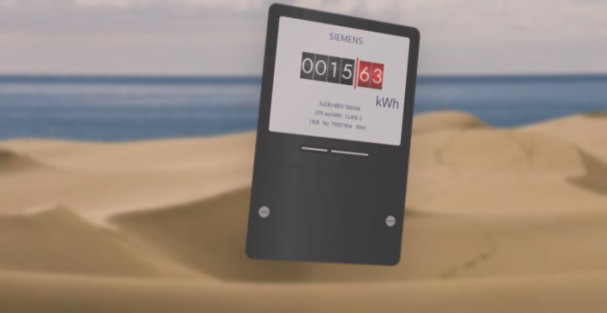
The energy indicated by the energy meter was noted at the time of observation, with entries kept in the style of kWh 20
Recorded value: kWh 15.63
